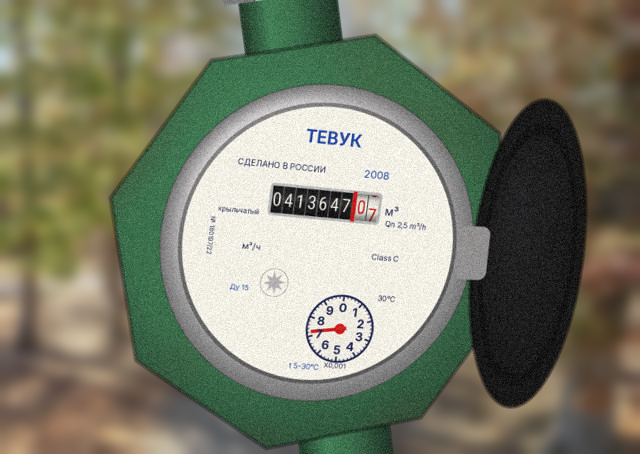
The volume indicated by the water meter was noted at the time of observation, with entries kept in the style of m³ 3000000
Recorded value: m³ 413647.067
